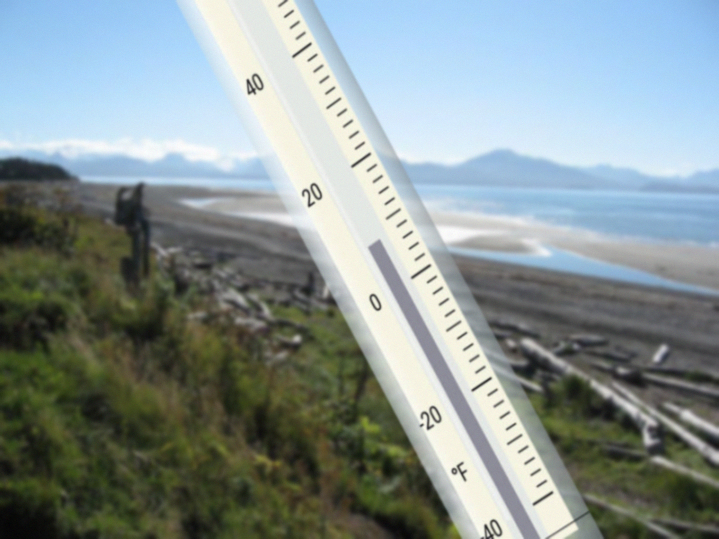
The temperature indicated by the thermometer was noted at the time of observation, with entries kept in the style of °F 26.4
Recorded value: °F 8
